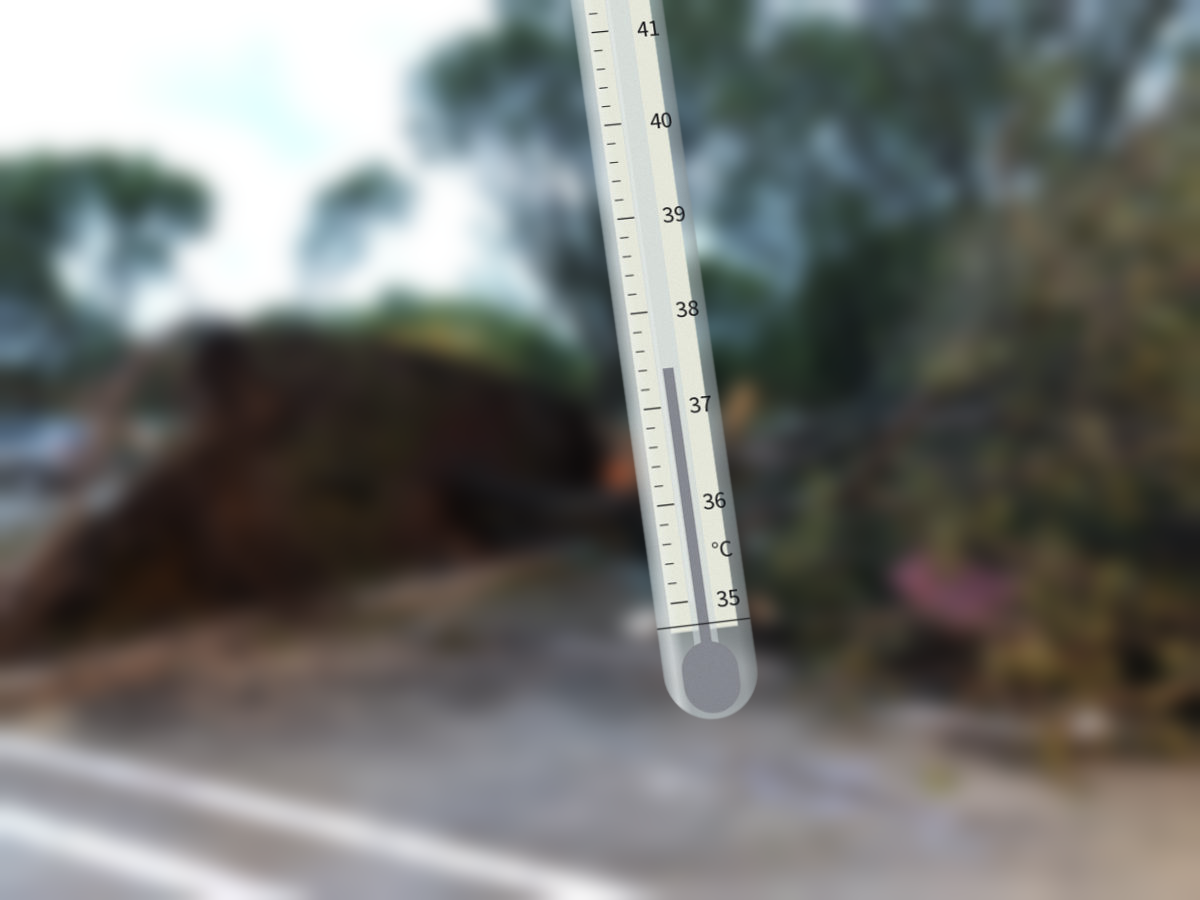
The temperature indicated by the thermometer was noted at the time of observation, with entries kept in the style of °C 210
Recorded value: °C 37.4
